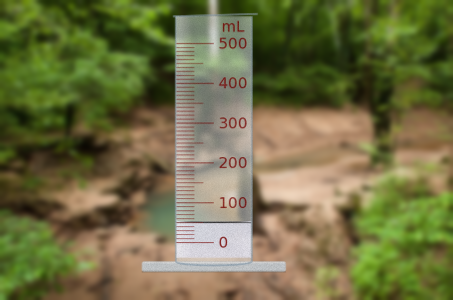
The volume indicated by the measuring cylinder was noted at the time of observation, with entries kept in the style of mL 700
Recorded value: mL 50
